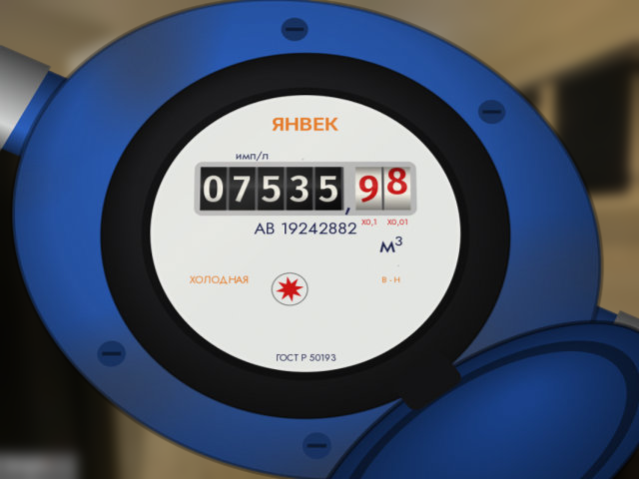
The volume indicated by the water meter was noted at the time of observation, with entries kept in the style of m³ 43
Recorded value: m³ 7535.98
